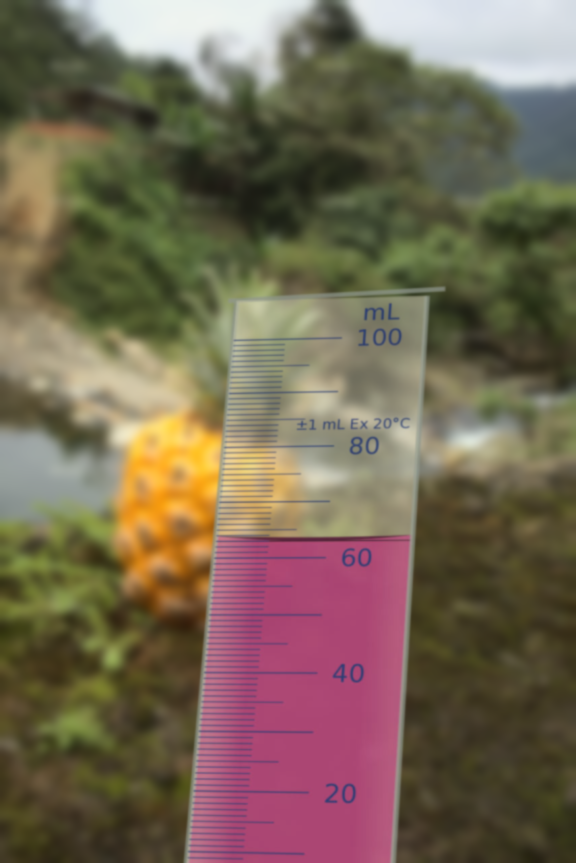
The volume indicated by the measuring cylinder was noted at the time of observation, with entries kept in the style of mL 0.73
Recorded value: mL 63
